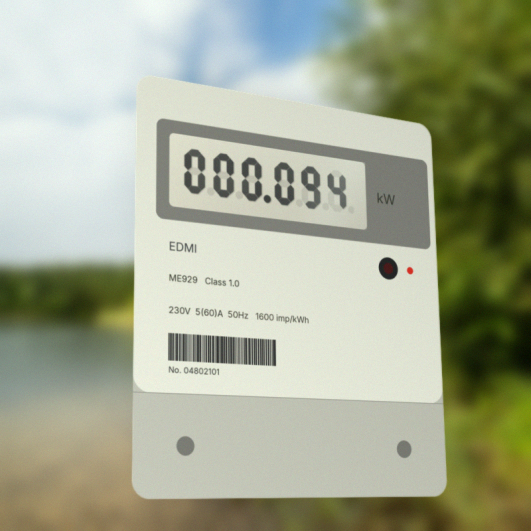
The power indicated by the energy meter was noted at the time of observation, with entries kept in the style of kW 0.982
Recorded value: kW 0.094
